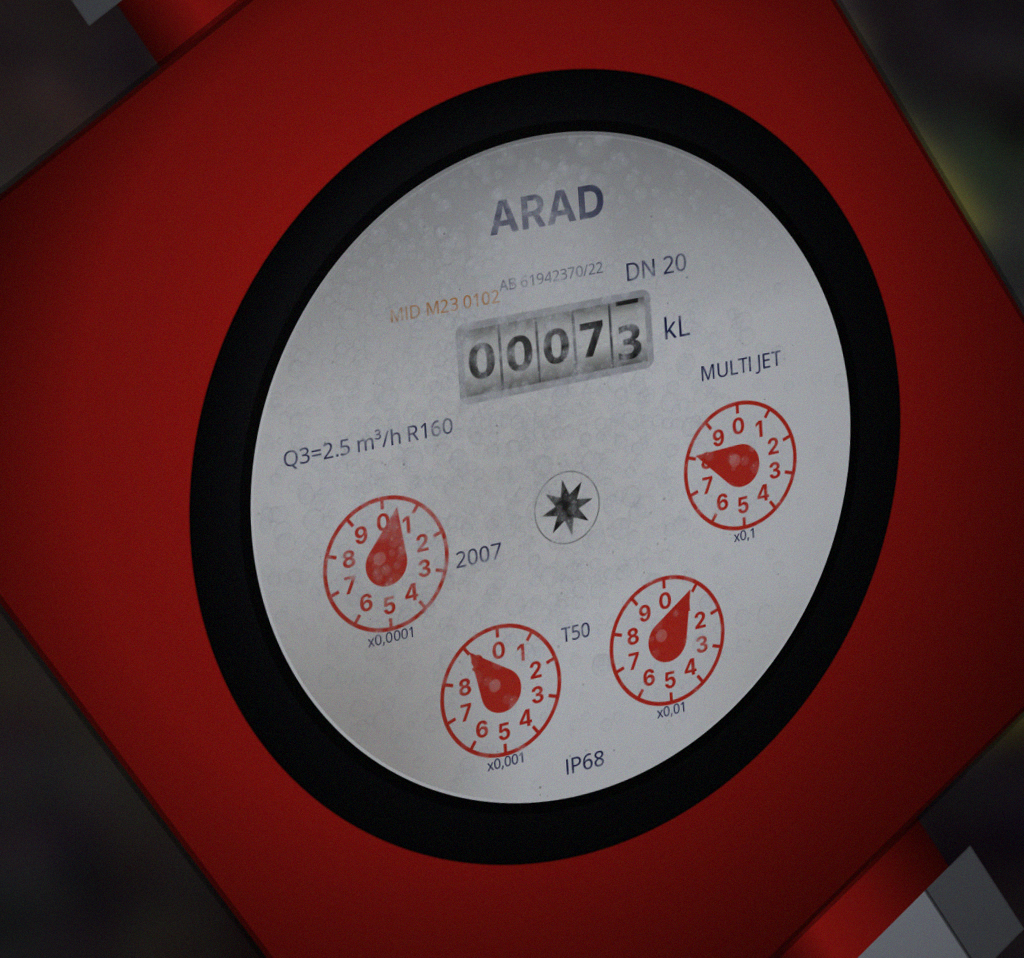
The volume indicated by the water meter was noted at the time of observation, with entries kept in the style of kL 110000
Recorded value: kL 72.8090
